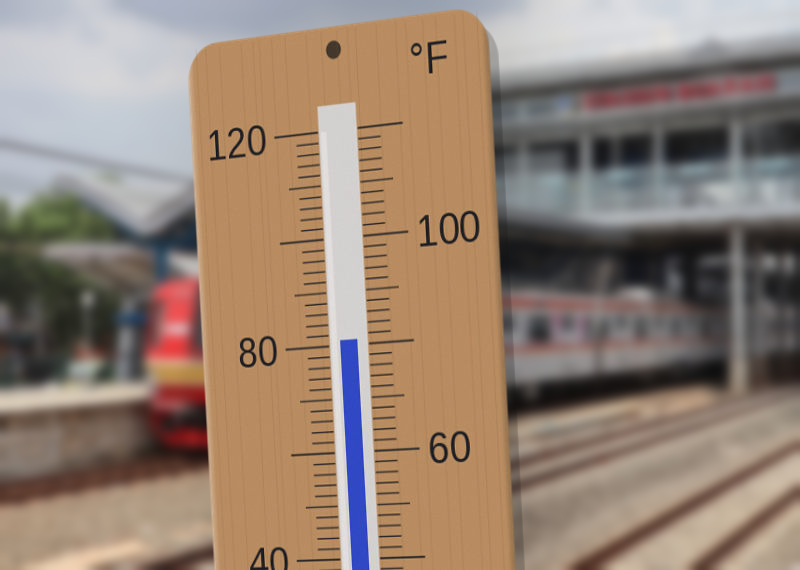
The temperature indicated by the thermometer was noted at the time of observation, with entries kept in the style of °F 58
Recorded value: °F 81
